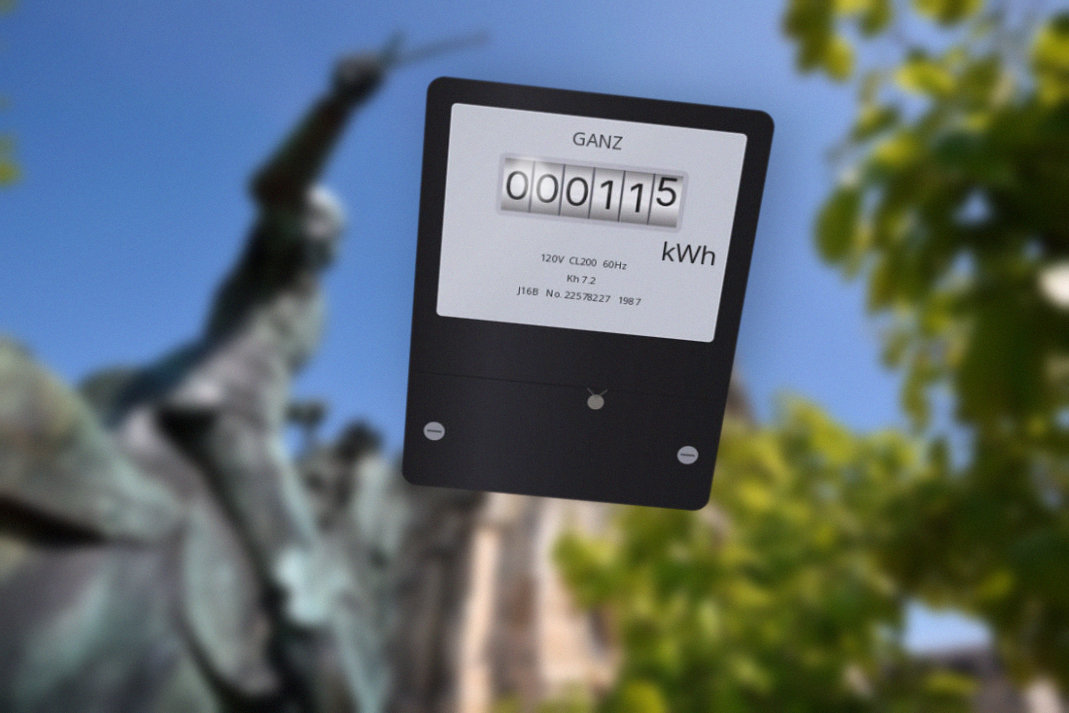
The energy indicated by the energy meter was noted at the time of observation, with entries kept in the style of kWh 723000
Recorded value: kWh 115
